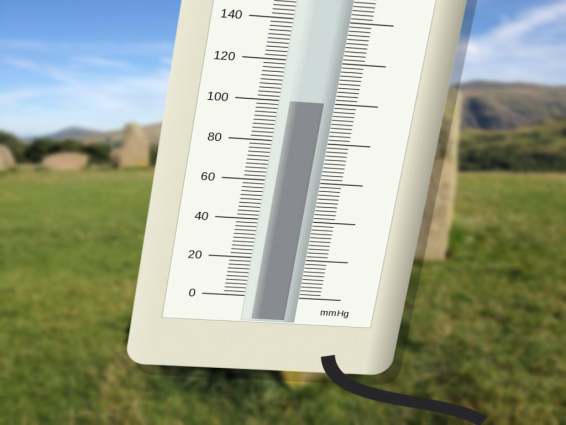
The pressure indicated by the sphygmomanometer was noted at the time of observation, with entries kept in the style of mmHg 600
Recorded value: mmHg 100
